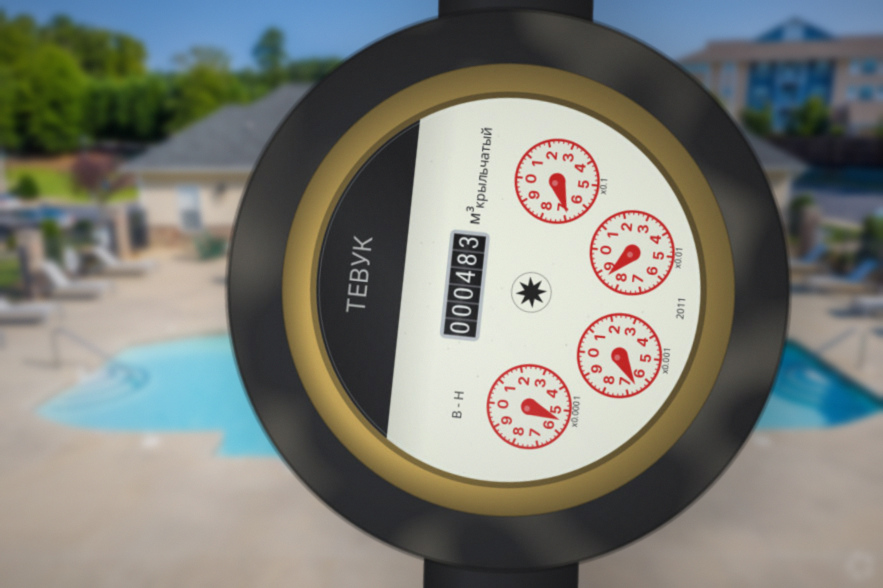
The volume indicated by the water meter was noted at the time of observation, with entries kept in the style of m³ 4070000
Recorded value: m³ 483.6865
